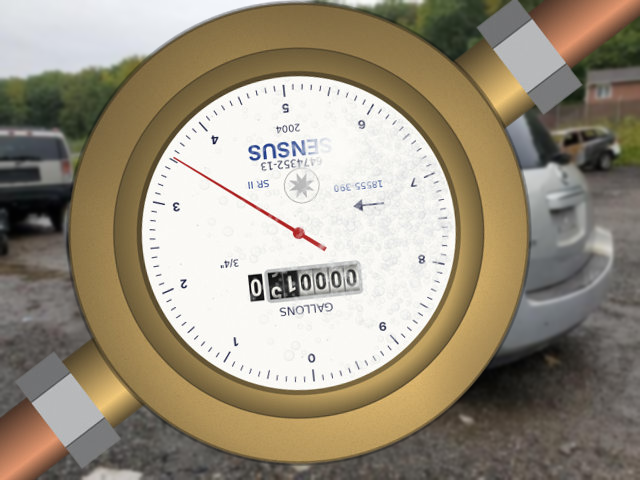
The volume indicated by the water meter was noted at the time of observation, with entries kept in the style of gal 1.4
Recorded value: gal 153.5
